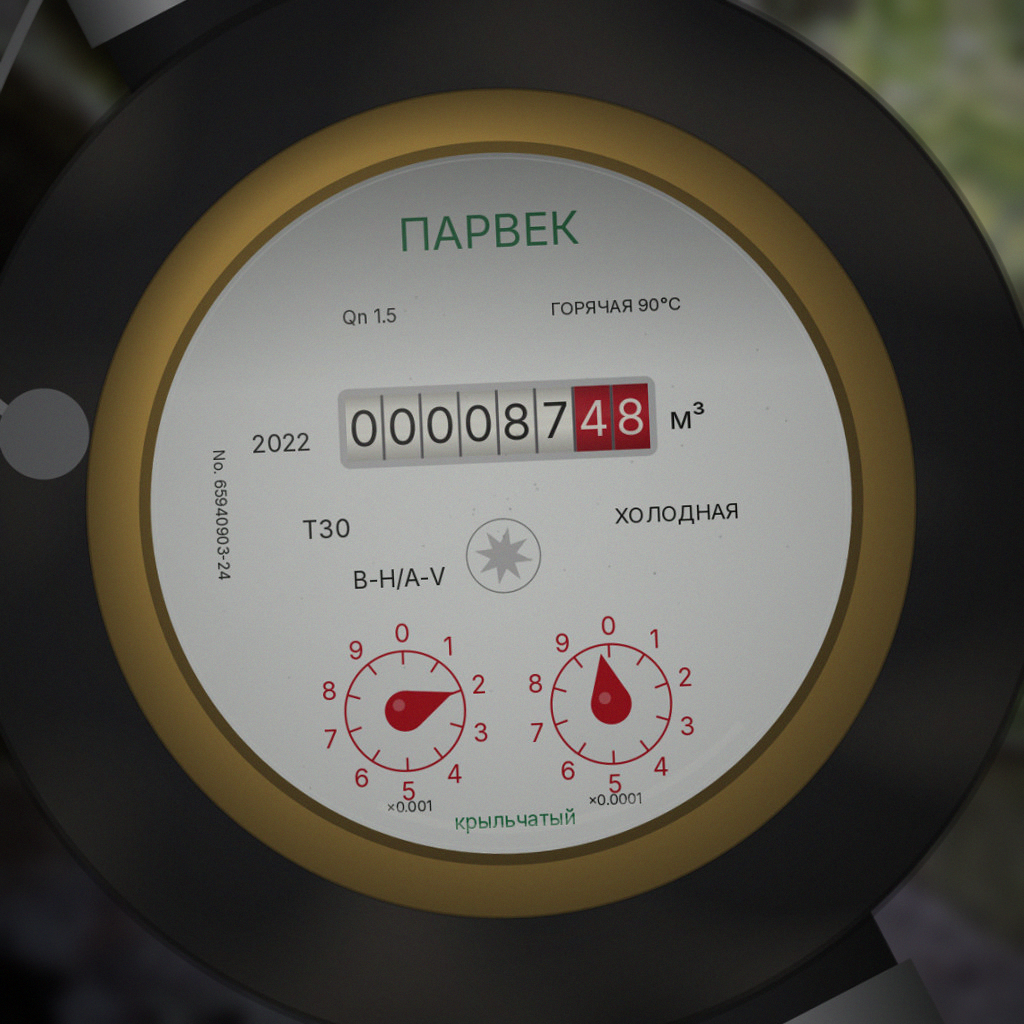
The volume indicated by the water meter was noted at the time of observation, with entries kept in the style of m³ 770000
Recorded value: m³ 87.4819
